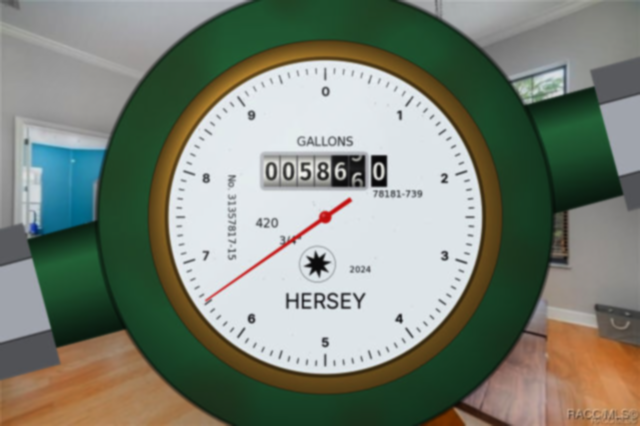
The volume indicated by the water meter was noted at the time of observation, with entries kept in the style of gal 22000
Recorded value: gal 58656.5
